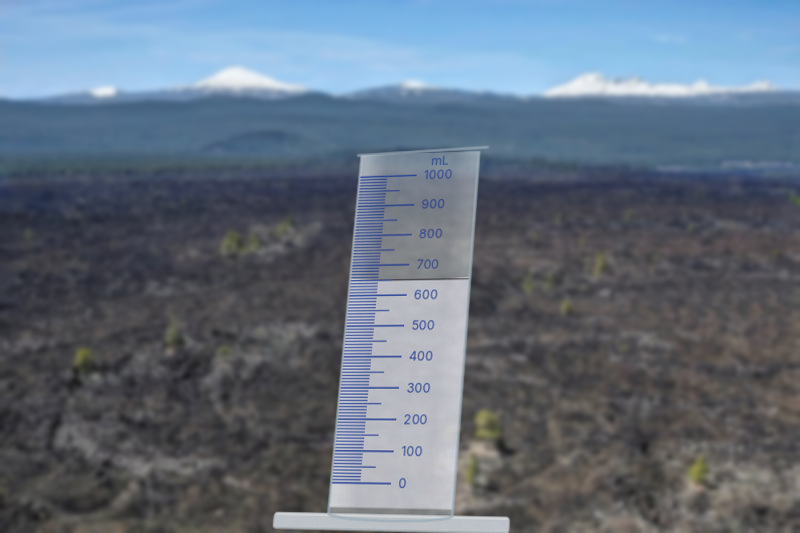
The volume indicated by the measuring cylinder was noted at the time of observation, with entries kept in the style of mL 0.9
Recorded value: mL 650
